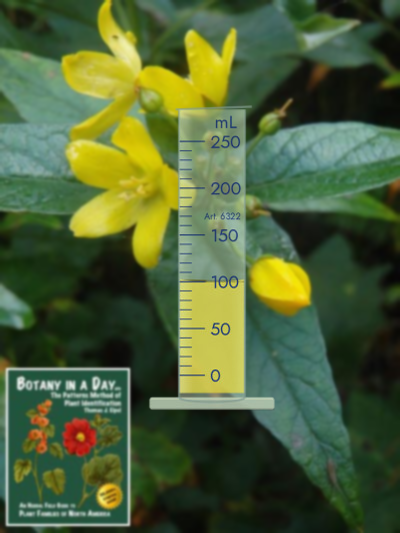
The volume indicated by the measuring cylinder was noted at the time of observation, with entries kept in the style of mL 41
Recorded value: mL 100
